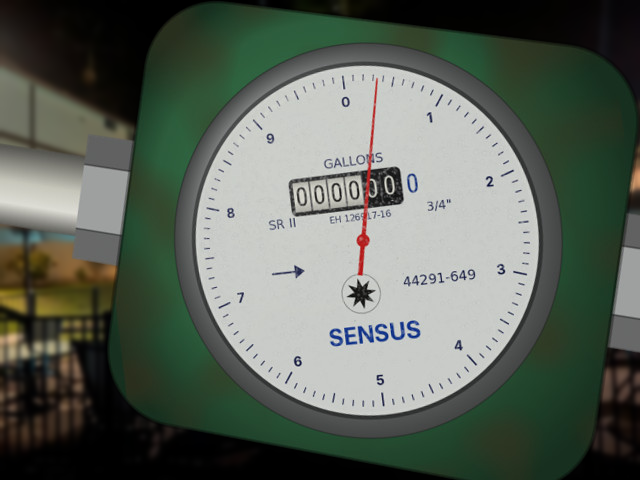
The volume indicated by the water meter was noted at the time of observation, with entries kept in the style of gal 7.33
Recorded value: gal 0.3
